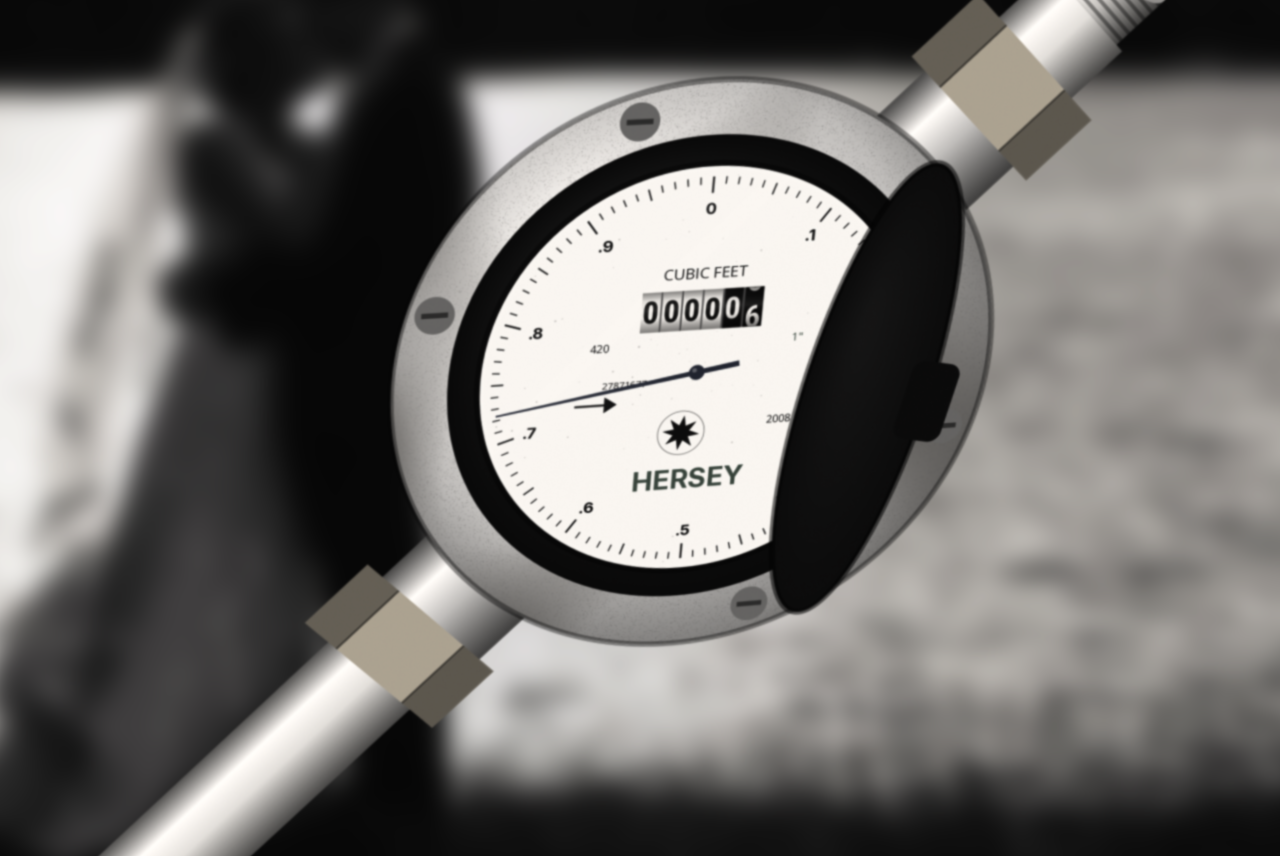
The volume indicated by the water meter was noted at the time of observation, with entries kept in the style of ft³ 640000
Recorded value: ft³ 5.72
